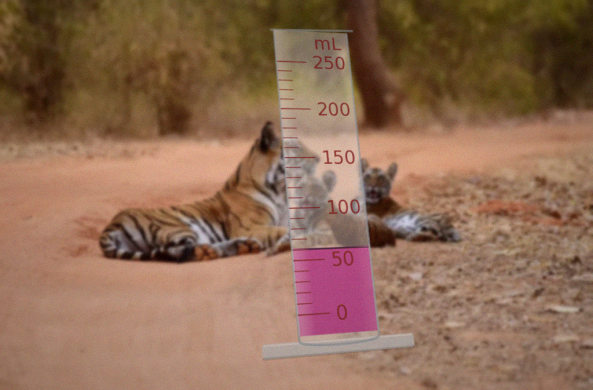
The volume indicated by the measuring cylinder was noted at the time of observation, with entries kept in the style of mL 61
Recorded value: mL 60
